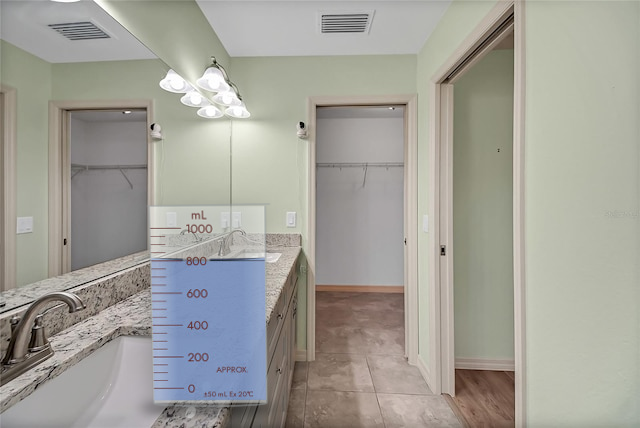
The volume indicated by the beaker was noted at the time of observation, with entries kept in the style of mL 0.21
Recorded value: mL 800
